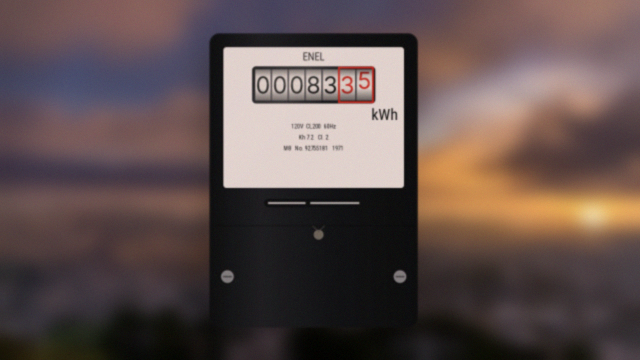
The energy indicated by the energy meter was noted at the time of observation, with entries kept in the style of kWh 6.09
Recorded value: kWh 83.35
